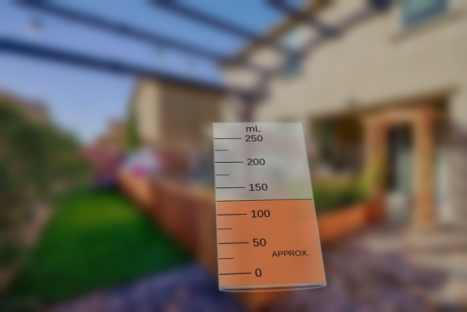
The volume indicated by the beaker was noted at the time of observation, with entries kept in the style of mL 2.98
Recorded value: mL 125
